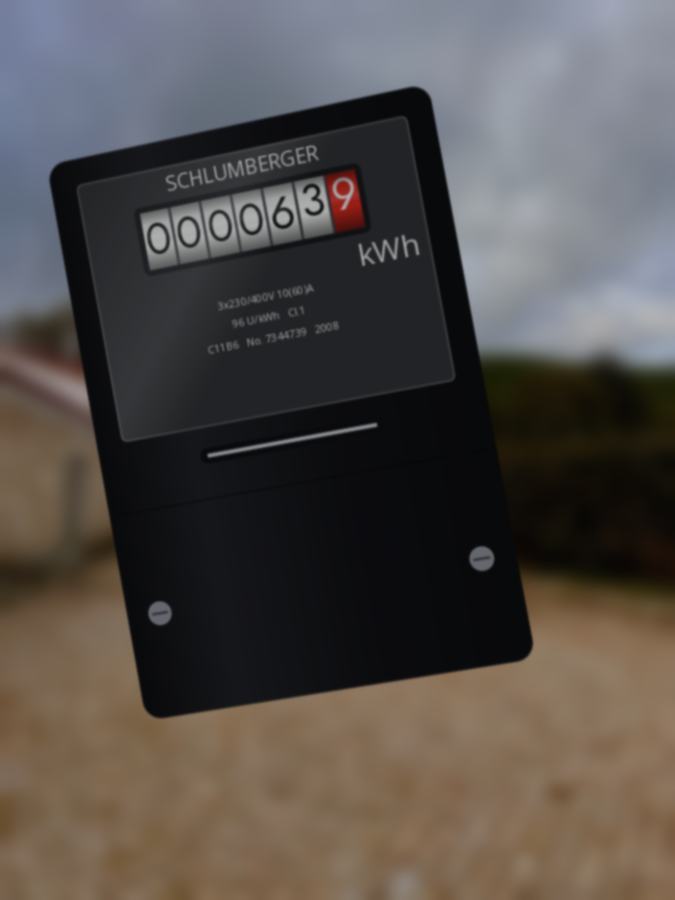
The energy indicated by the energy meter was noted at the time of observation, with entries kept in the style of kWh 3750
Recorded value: kWh 63.9
